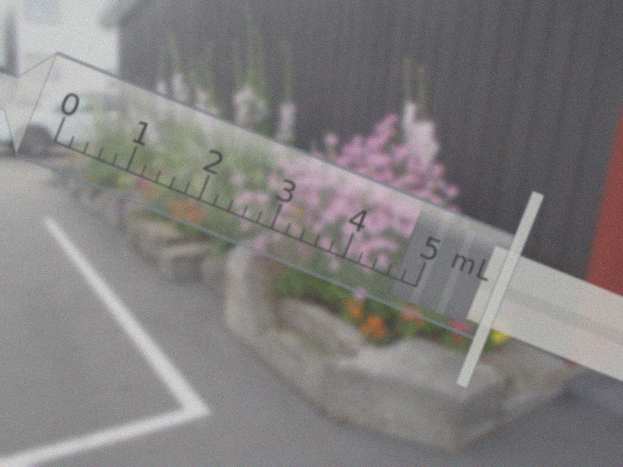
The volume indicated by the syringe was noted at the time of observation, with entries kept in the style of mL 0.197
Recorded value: mL 4.7
